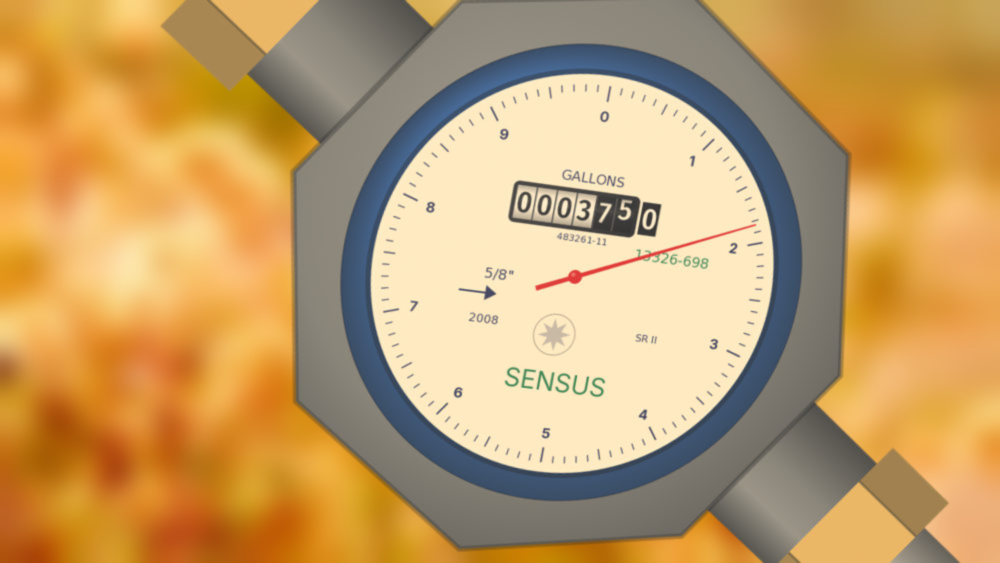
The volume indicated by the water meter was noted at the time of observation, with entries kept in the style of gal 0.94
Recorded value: gal 3751.8
